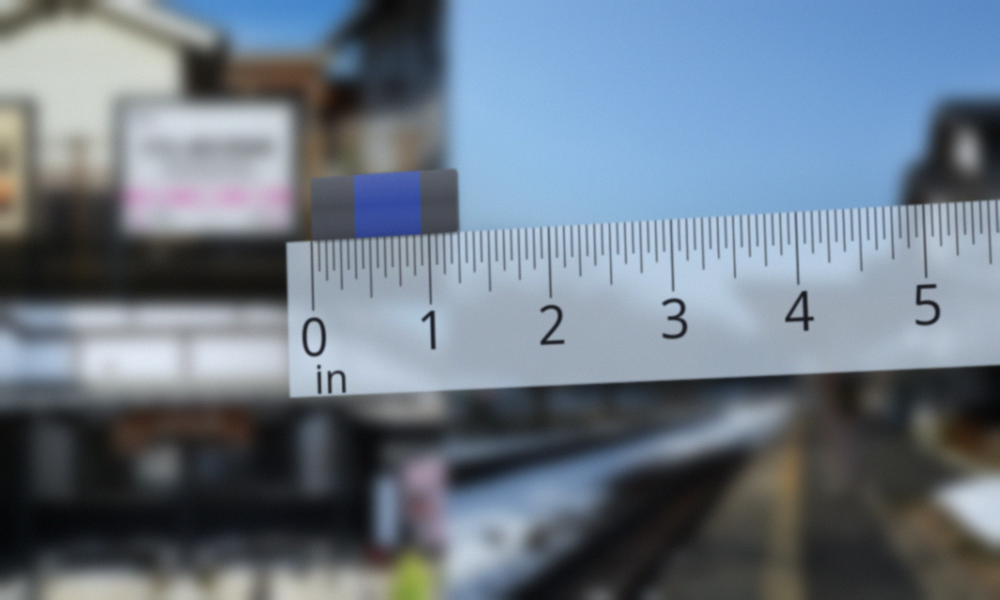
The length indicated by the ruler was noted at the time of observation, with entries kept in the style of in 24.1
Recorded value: in 1.25
